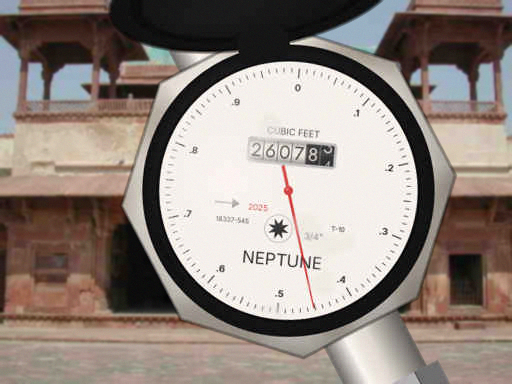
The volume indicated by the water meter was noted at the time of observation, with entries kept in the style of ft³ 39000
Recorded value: ft³ 260783.45
